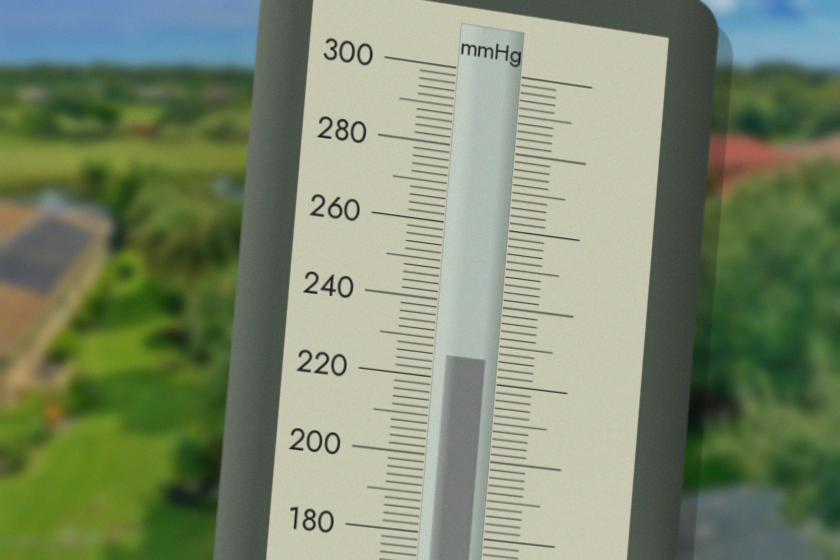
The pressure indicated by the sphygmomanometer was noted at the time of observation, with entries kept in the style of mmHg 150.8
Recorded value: mmHg 226
